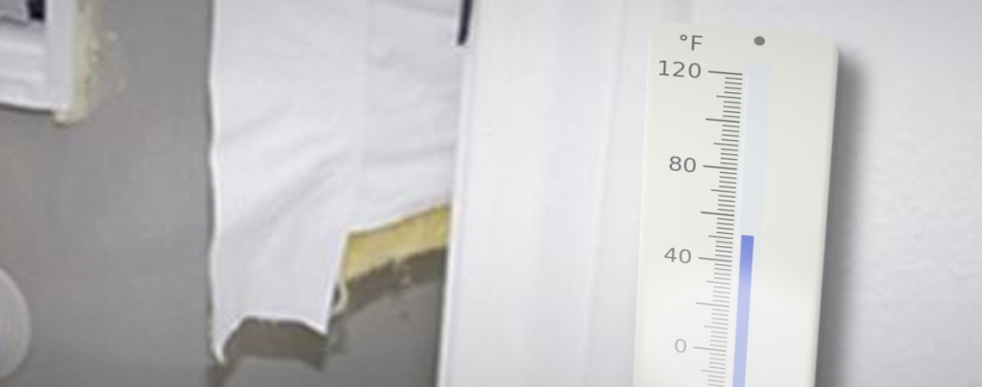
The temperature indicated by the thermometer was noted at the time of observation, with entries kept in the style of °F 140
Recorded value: °F 52
